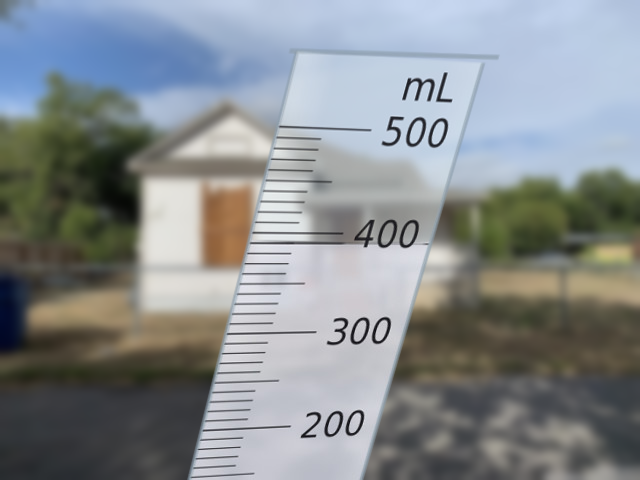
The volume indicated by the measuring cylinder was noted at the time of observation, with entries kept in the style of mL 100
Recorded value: mL 390
